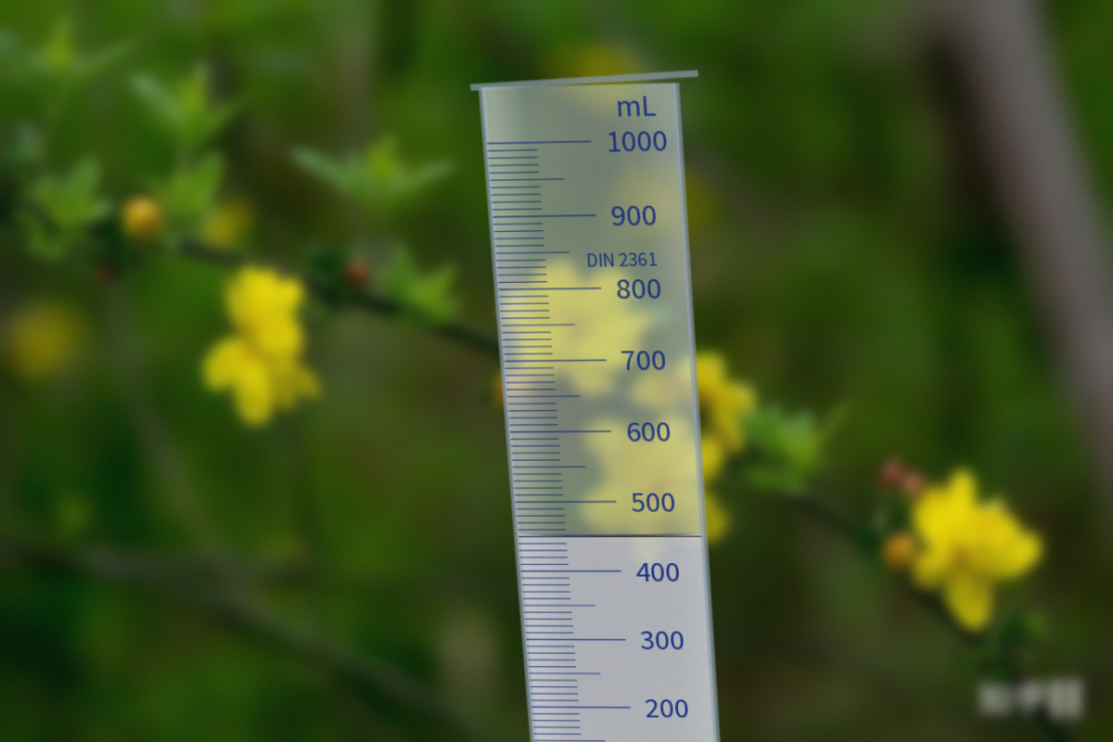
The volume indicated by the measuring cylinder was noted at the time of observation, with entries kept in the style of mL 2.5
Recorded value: mL 450
